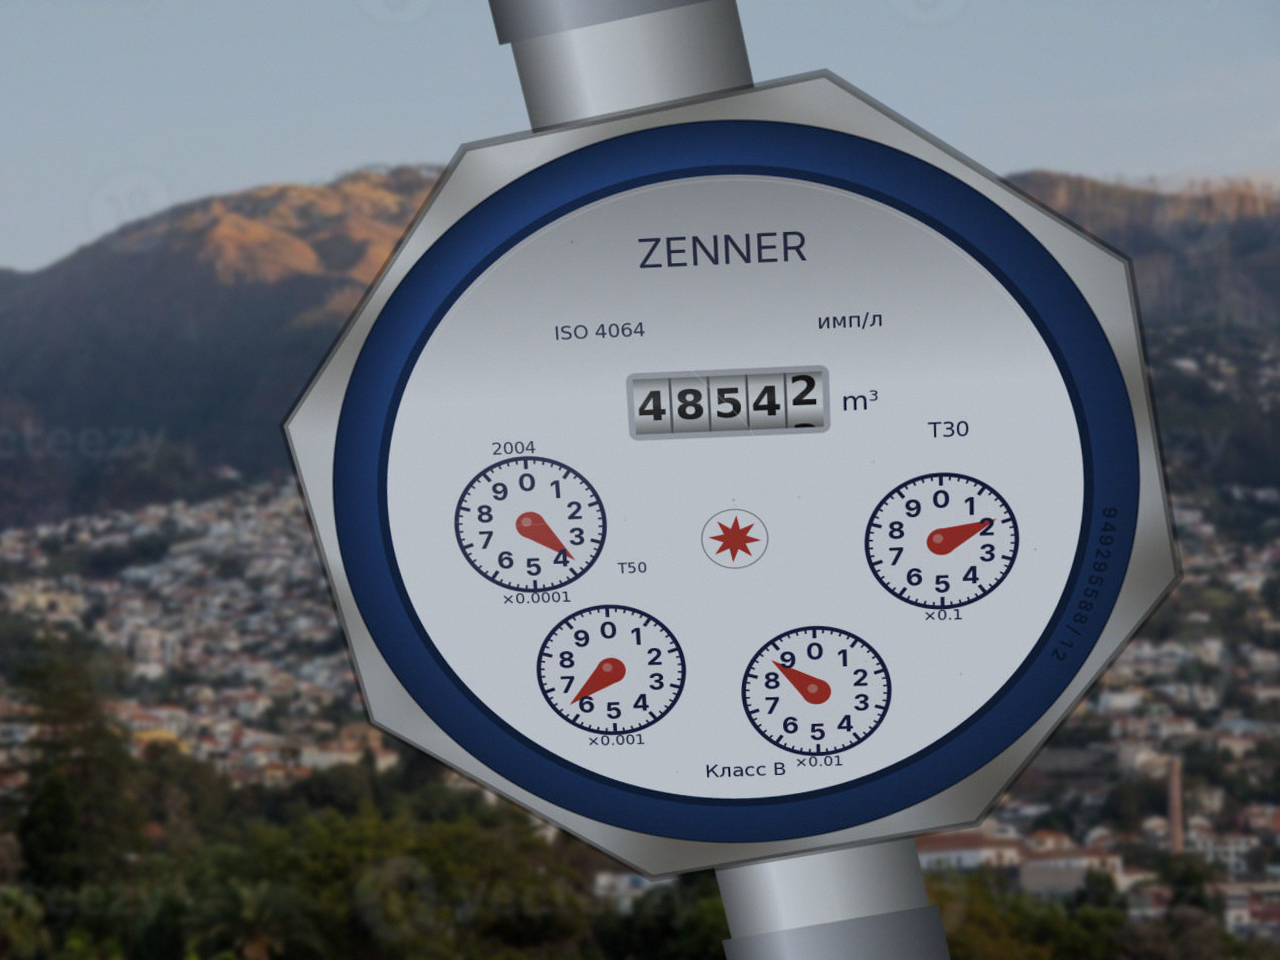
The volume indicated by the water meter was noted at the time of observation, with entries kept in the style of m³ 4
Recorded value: m³ 48542.1863
